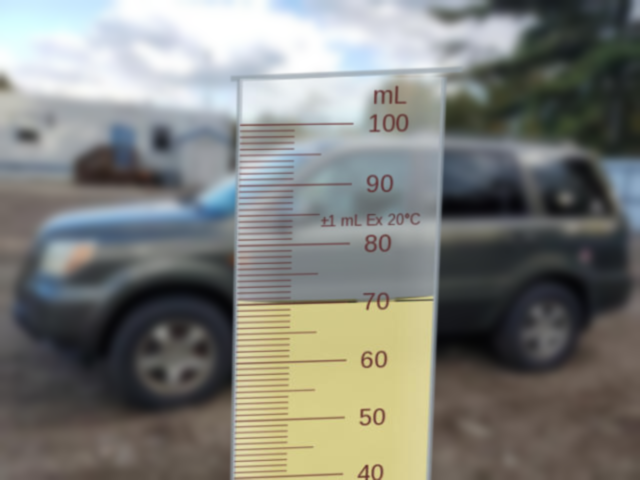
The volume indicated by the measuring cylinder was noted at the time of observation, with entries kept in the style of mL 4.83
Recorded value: mL 70
